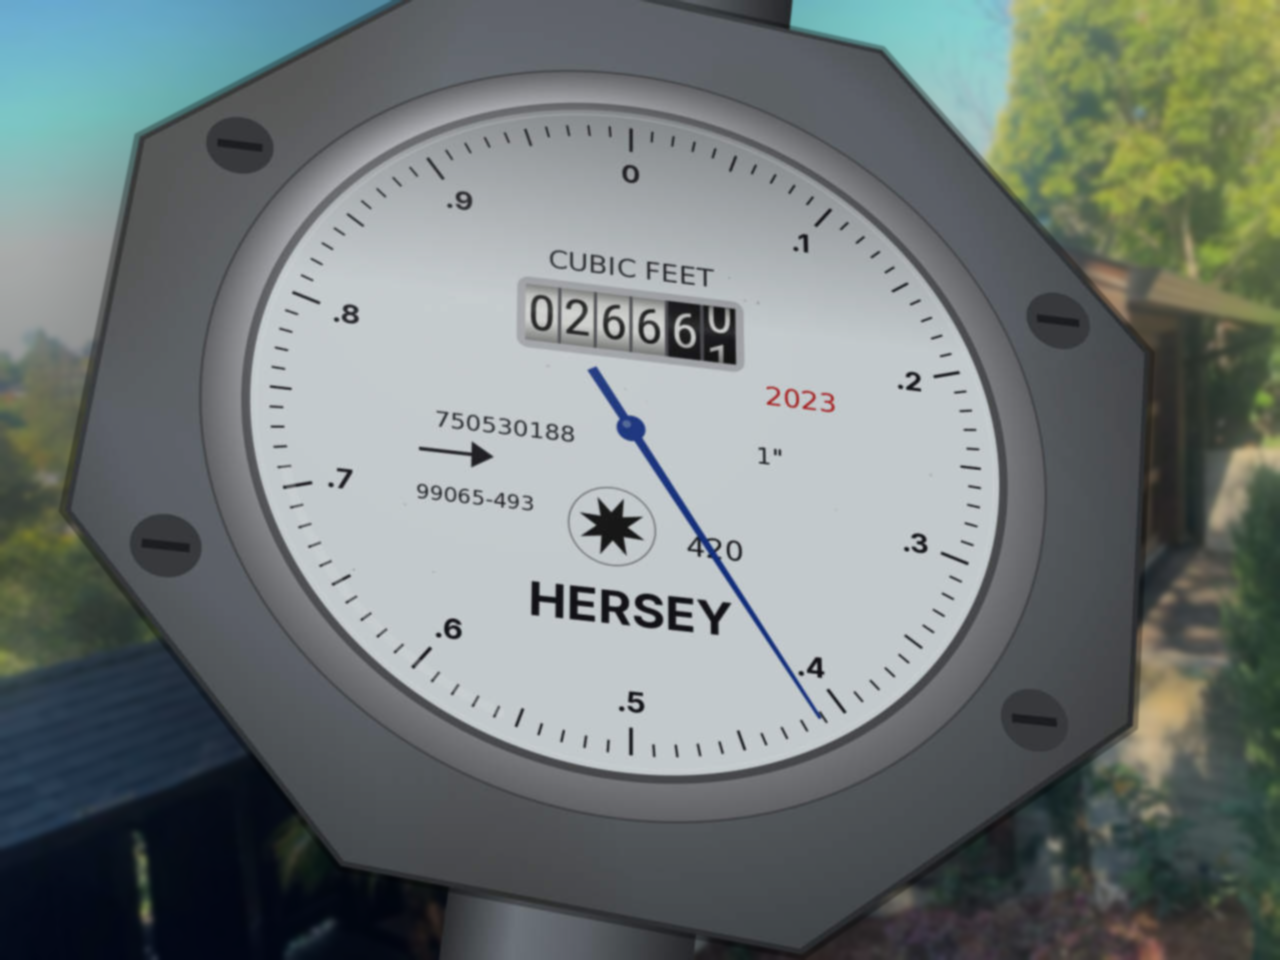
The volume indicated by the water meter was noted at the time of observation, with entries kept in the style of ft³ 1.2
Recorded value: ft³ 26660.41
